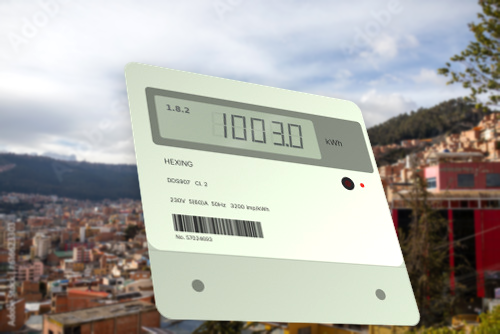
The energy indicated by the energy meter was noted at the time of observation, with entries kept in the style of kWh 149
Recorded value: kWh 1003.0
